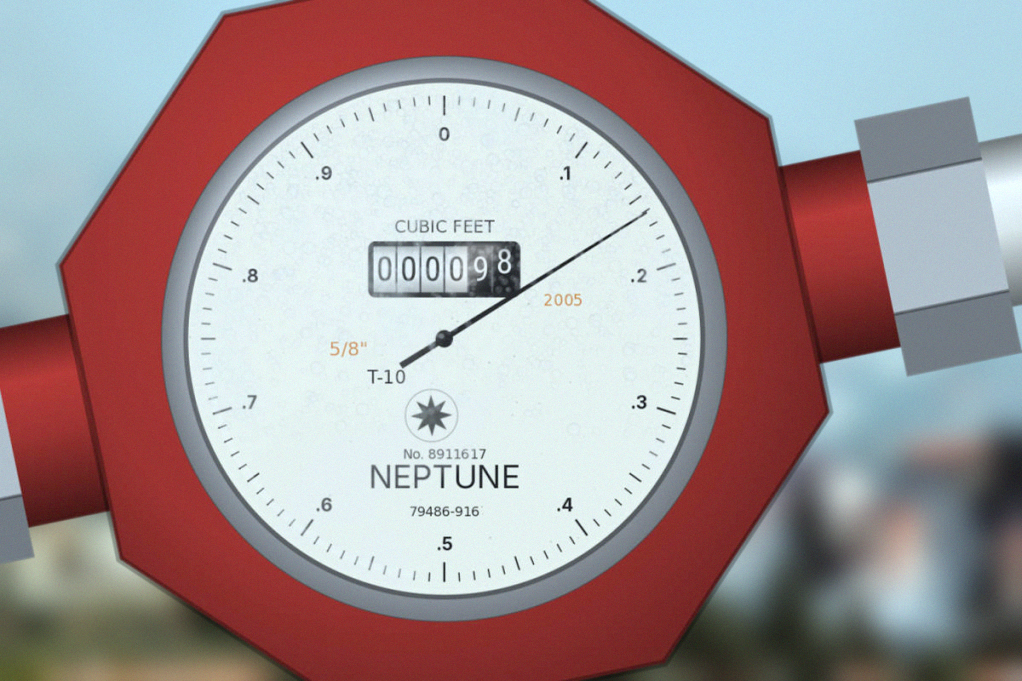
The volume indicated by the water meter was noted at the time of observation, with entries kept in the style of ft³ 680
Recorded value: ft³ 98.16
